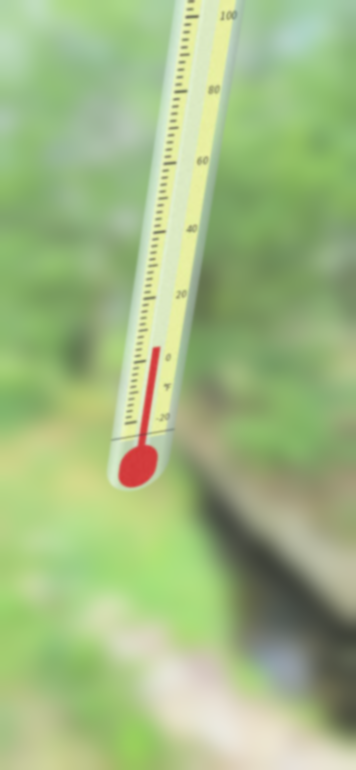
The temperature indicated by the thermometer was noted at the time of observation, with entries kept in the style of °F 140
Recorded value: °F 4
